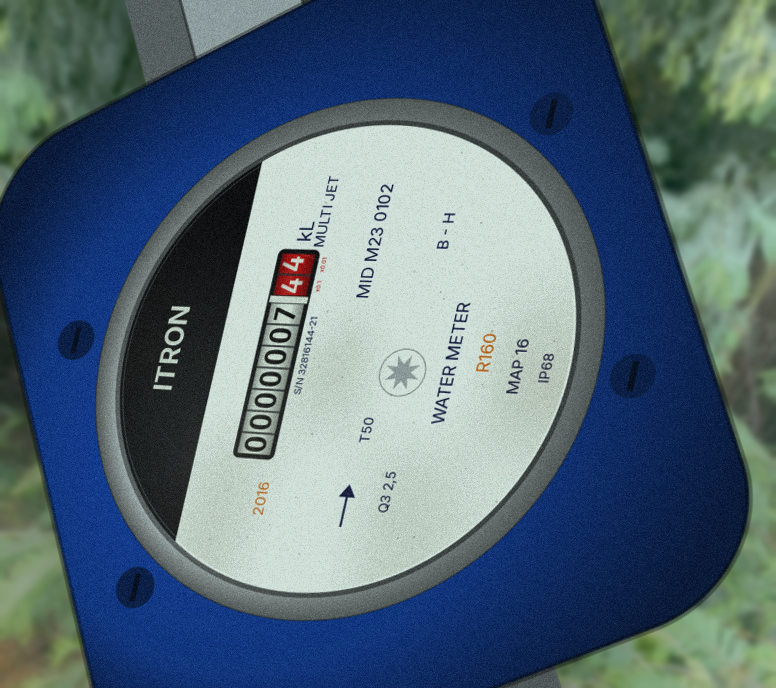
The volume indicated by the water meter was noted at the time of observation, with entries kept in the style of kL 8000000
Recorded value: kL 7.44
